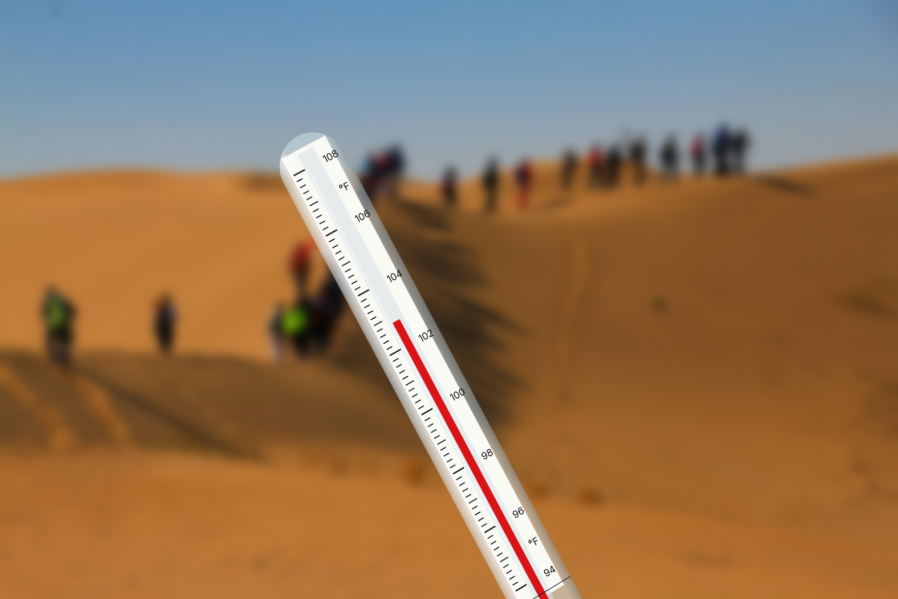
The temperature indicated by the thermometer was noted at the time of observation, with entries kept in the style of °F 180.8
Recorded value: °F 102.8
